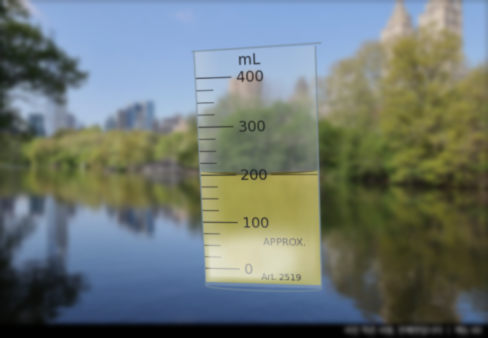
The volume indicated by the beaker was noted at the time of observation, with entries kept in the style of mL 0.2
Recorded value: mL 200
